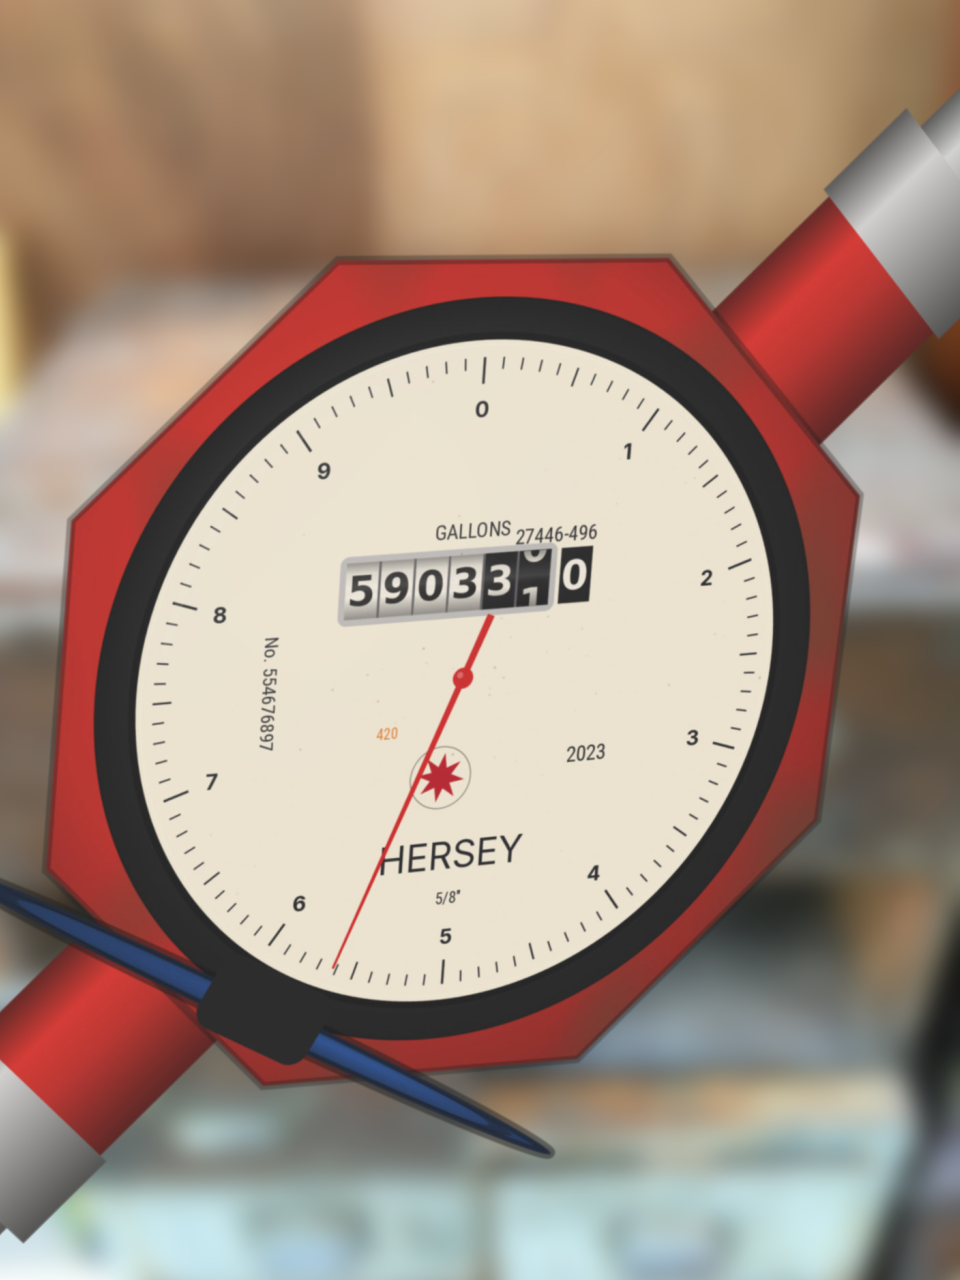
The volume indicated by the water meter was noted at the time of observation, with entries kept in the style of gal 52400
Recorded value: gal 5903305.6
